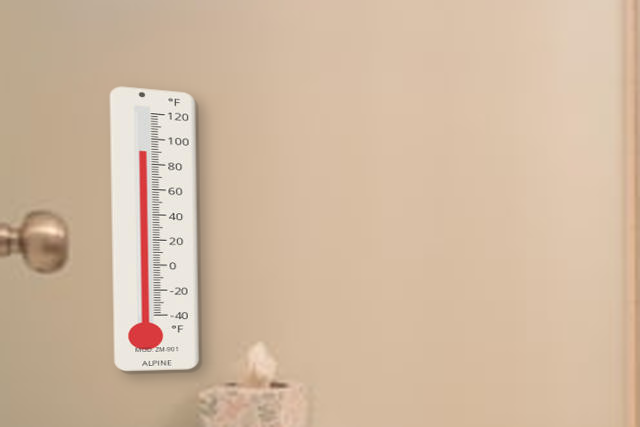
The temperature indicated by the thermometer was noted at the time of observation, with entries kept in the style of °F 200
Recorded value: °F 90
